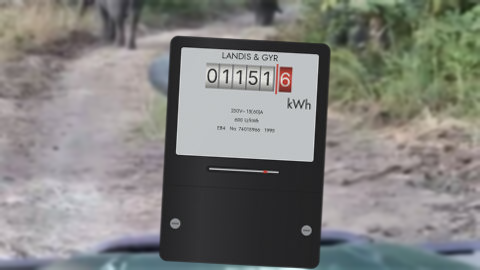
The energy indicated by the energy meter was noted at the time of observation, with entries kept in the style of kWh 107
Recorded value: kWh 1151.6
